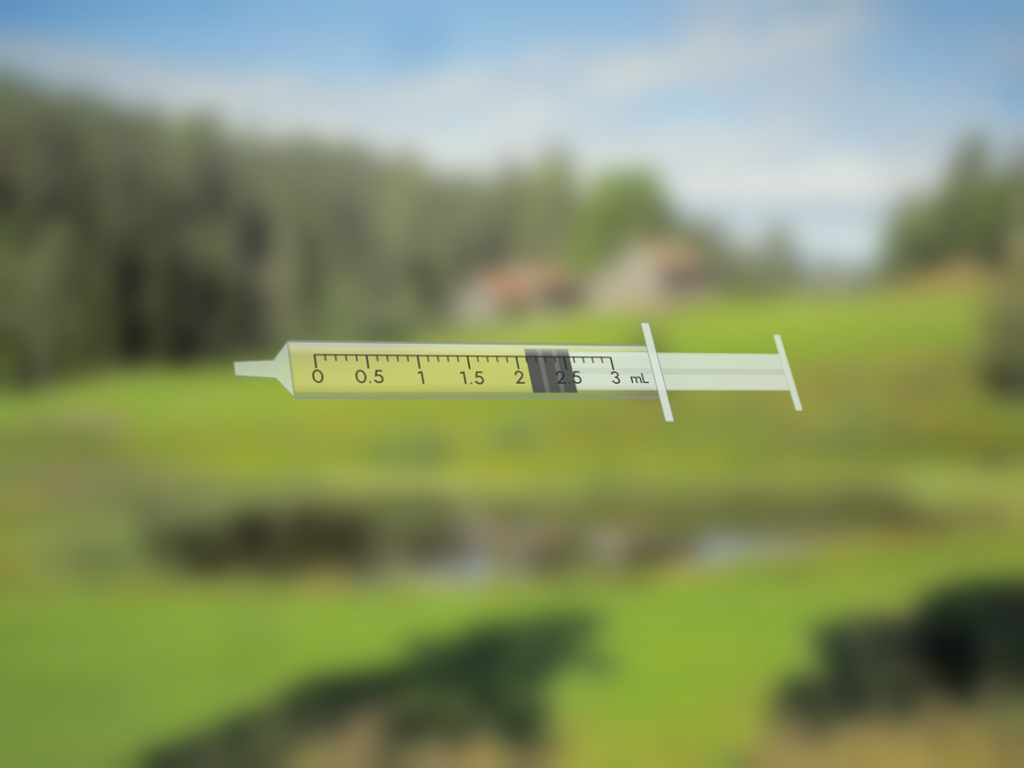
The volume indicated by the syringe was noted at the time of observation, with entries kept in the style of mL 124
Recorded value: mL 2.1
